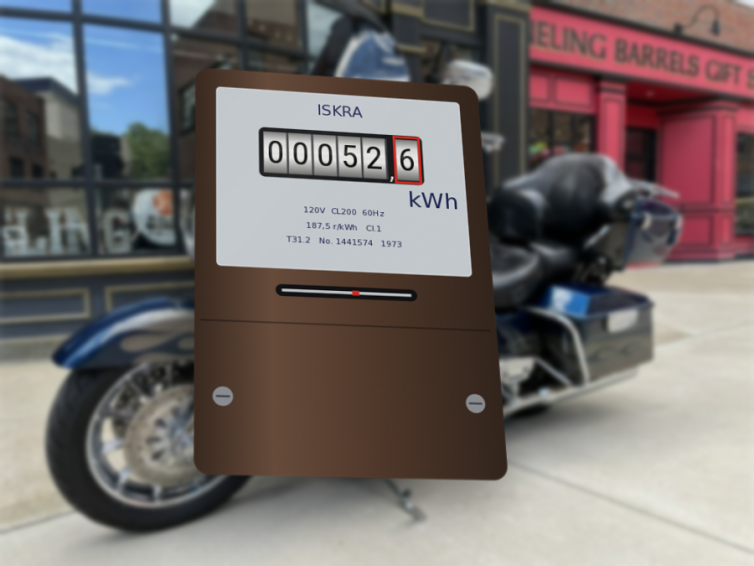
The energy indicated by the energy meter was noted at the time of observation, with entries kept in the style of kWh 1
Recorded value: kWh 52.6
